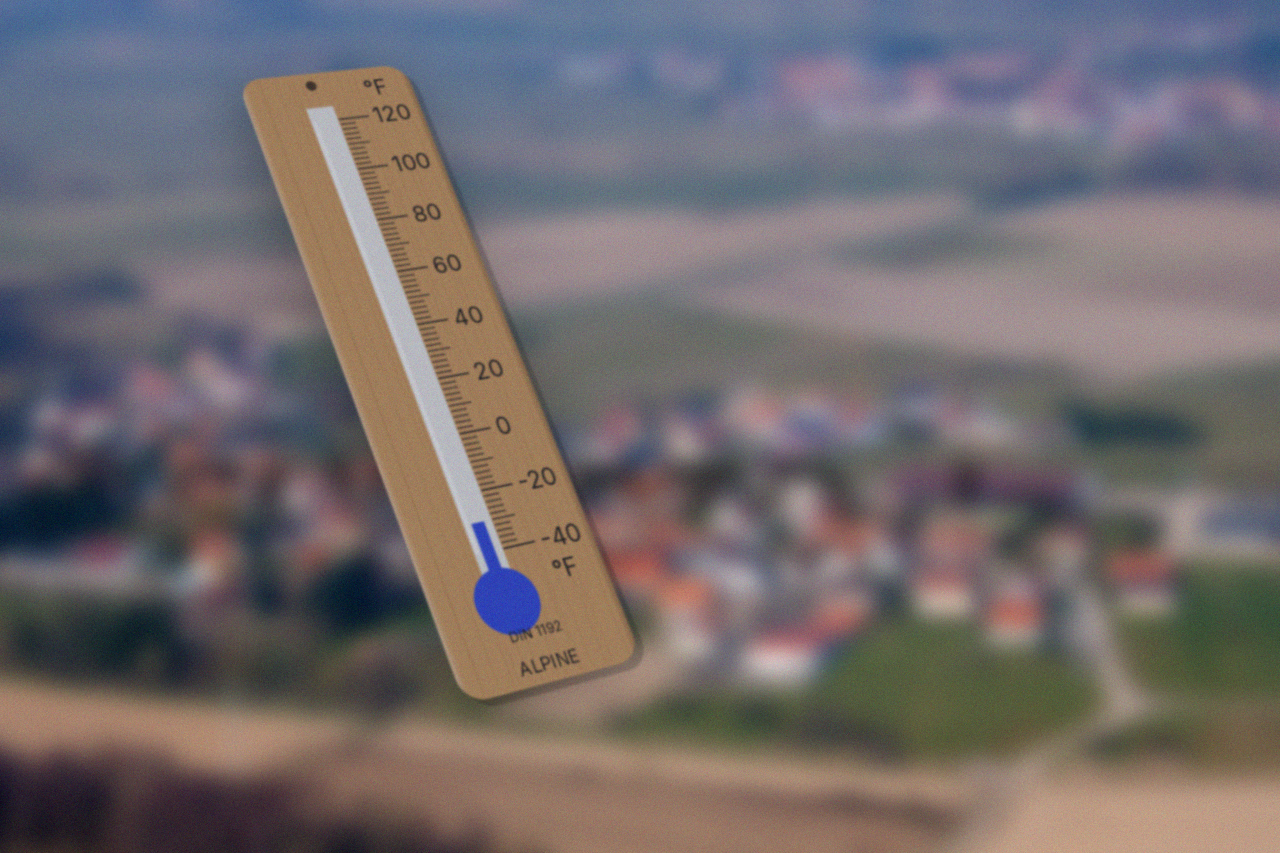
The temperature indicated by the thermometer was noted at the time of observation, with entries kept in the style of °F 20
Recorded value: °F -30
